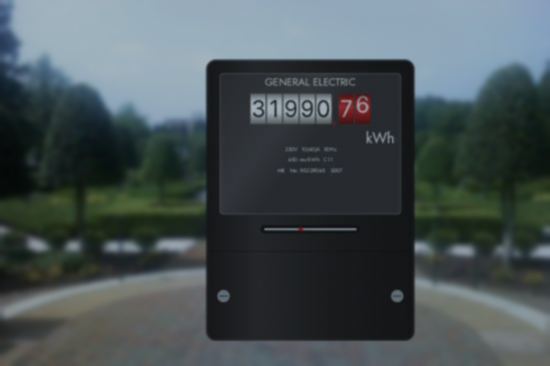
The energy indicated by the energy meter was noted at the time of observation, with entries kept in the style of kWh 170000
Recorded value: kWh 31990.76
